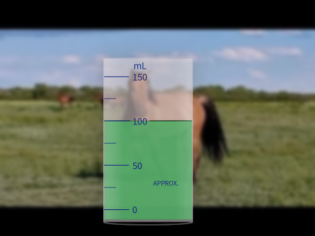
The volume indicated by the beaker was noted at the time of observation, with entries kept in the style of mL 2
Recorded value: mL 100
